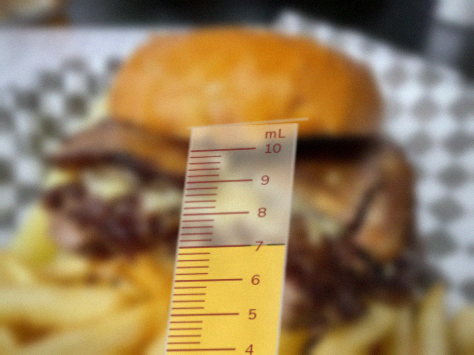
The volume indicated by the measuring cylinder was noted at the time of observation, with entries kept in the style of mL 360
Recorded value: mL 7
